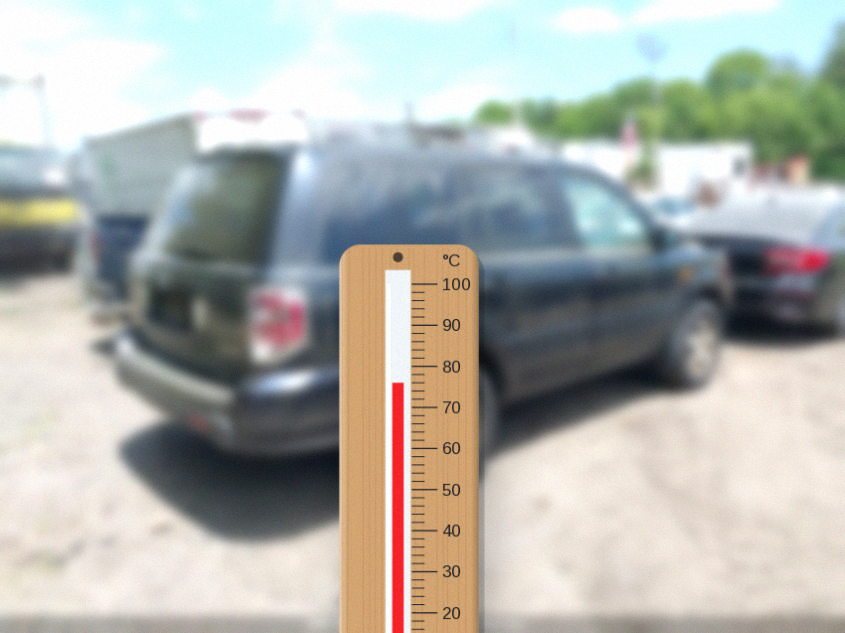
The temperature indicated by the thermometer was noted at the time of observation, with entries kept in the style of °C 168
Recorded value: °C 76
